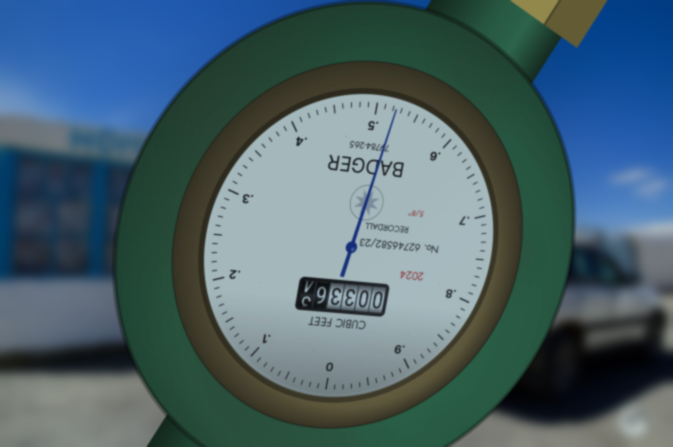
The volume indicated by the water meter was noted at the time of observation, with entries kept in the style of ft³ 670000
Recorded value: ft³ 3363.52
